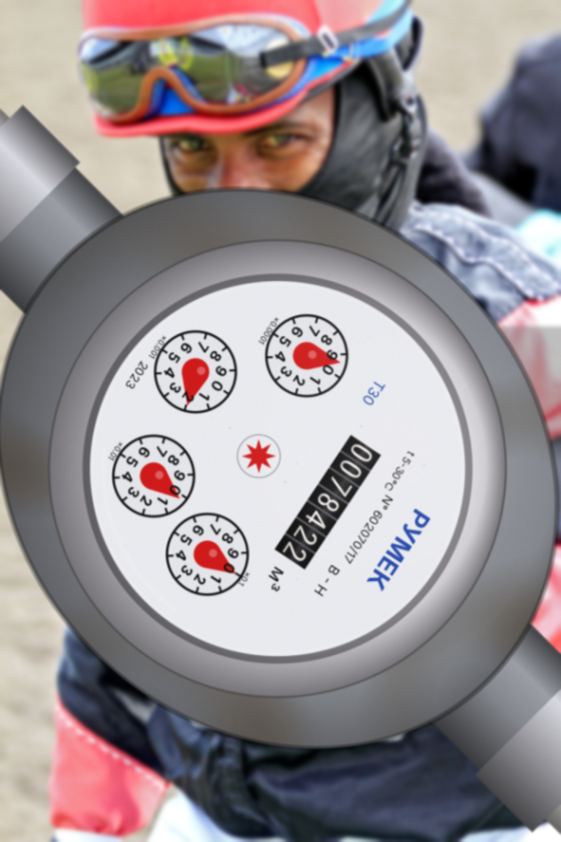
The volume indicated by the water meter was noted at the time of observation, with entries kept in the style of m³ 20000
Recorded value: m³ 78422.0019
